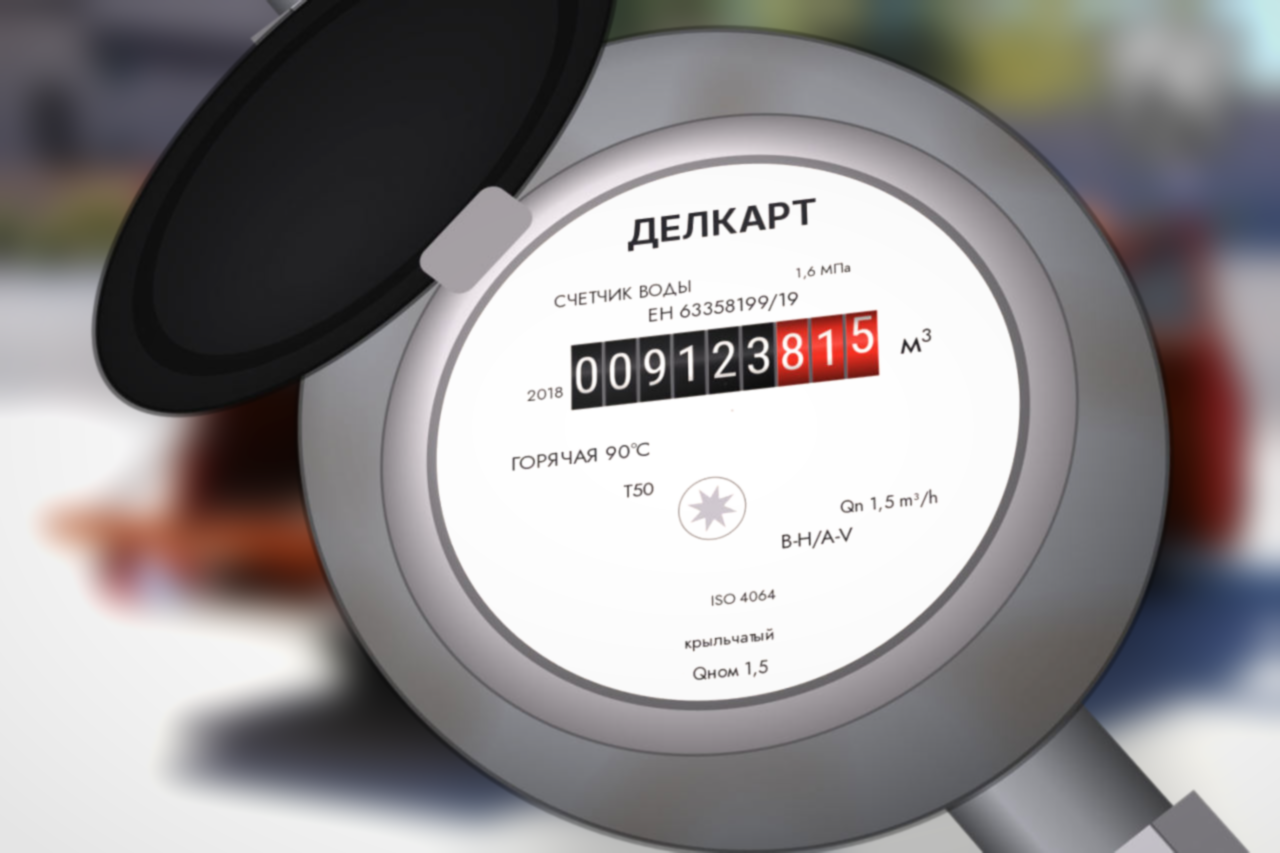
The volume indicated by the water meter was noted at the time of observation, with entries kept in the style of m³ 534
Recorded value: m³ 9123.815
